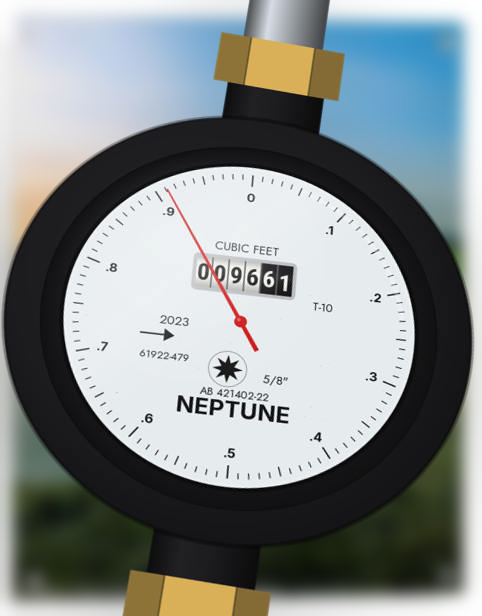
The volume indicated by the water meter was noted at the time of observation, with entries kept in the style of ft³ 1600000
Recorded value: ft³ 9660.91
